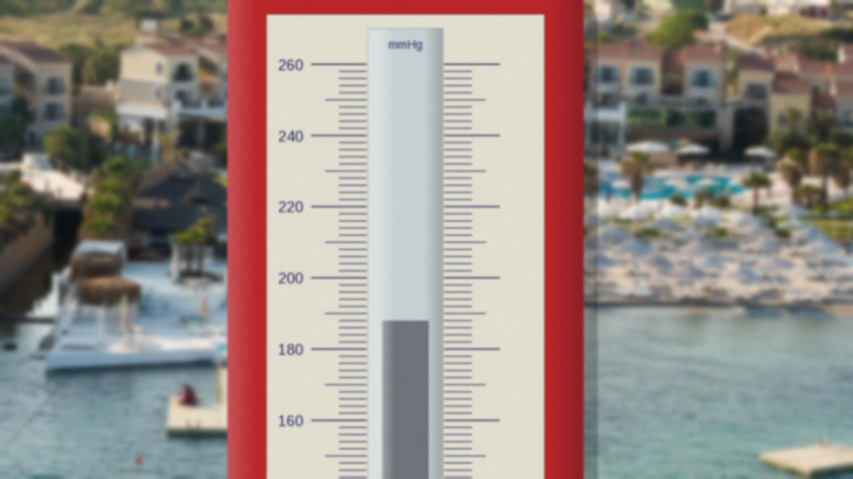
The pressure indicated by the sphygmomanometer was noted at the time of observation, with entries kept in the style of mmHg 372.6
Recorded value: mmHg 188
